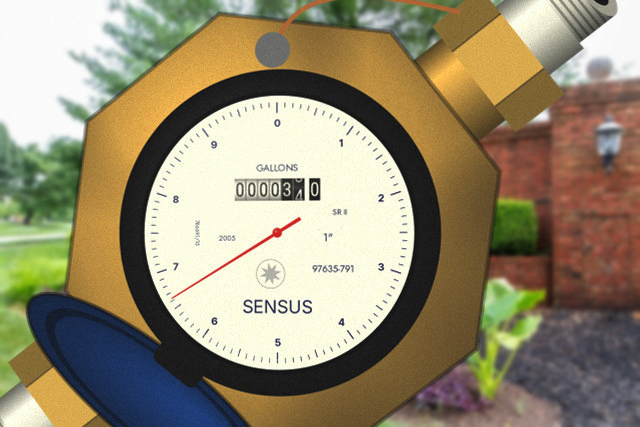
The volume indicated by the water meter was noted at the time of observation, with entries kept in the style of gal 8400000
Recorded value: gal 336.6
